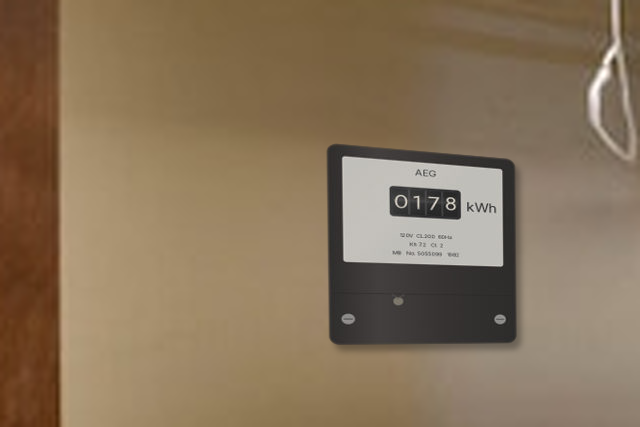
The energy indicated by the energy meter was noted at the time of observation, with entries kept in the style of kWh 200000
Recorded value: kWh 178
